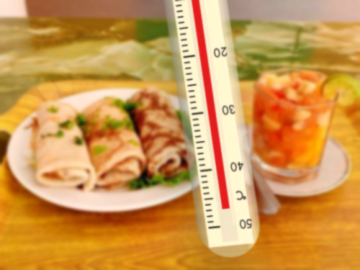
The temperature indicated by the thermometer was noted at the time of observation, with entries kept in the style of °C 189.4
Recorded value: °C 47
